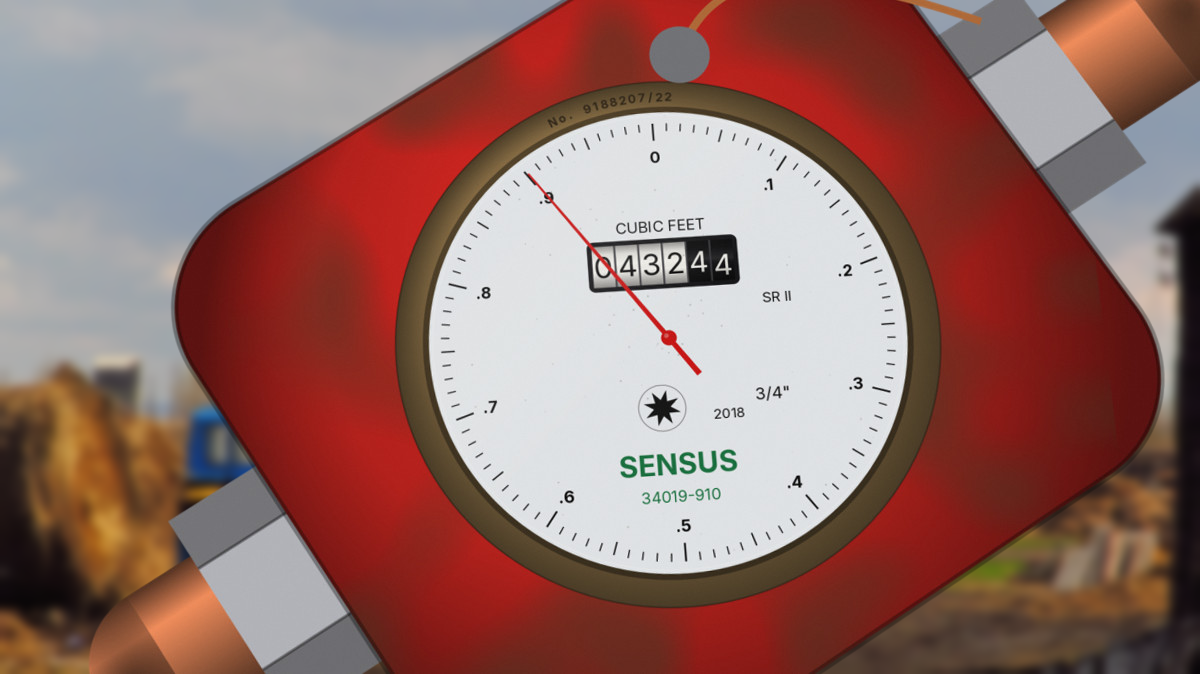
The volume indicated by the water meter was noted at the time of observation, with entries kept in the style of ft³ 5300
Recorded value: ft³ 43243.90
